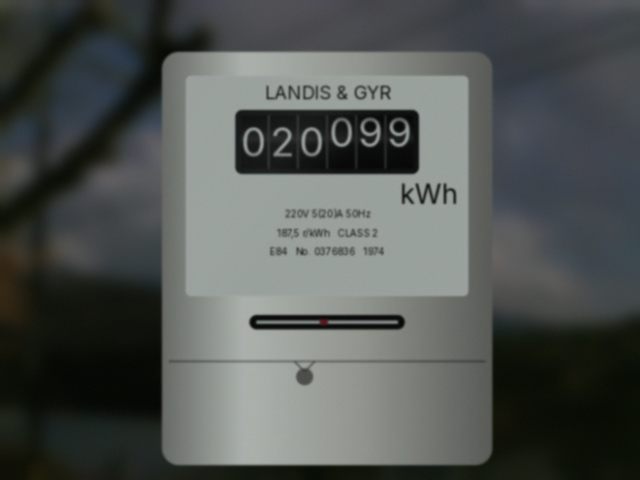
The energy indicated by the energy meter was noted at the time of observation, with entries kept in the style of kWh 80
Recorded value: kWh 20099
